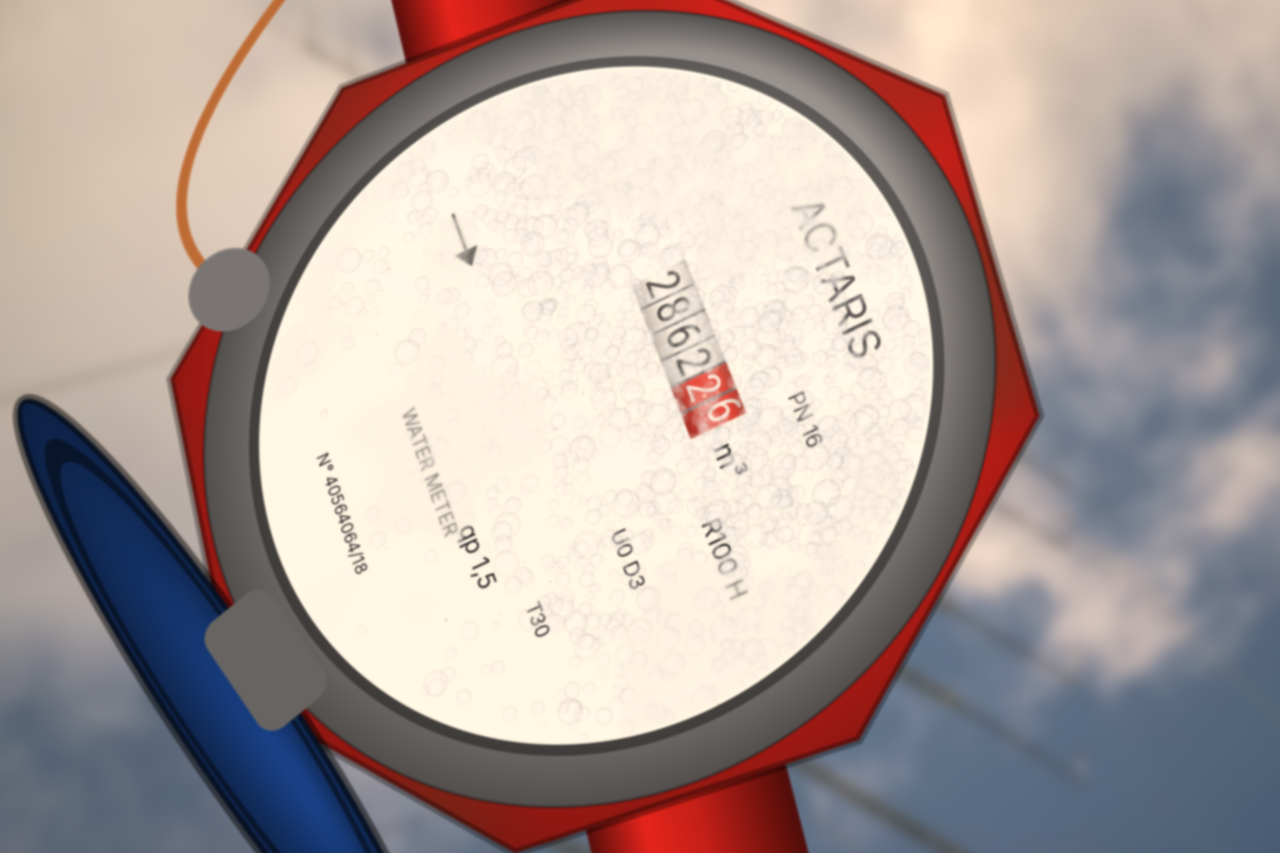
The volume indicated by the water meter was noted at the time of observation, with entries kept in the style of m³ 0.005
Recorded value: m³ 2862.26
